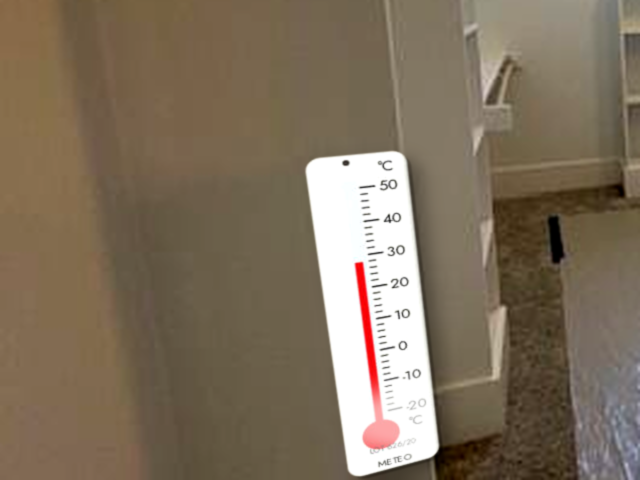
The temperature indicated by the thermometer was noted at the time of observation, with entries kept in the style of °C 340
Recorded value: °C 28
